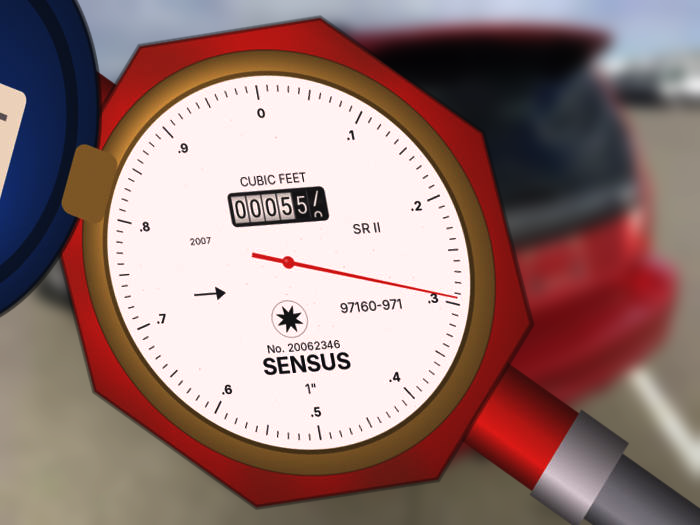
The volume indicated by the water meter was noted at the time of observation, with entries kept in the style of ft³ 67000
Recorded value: ft³ 557.29
